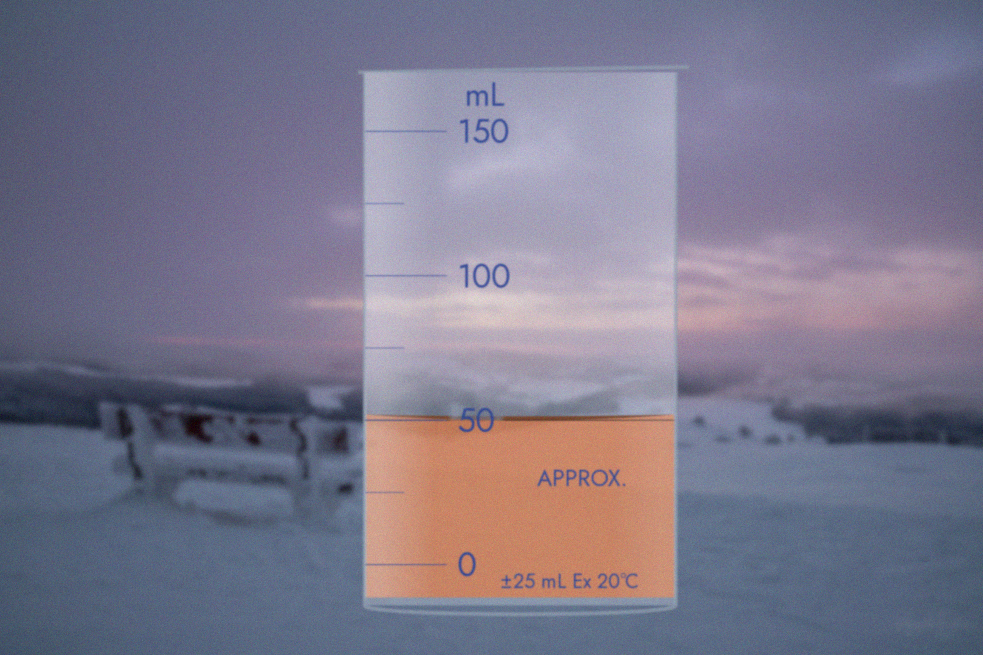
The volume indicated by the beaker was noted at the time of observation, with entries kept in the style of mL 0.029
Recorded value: mL 50
